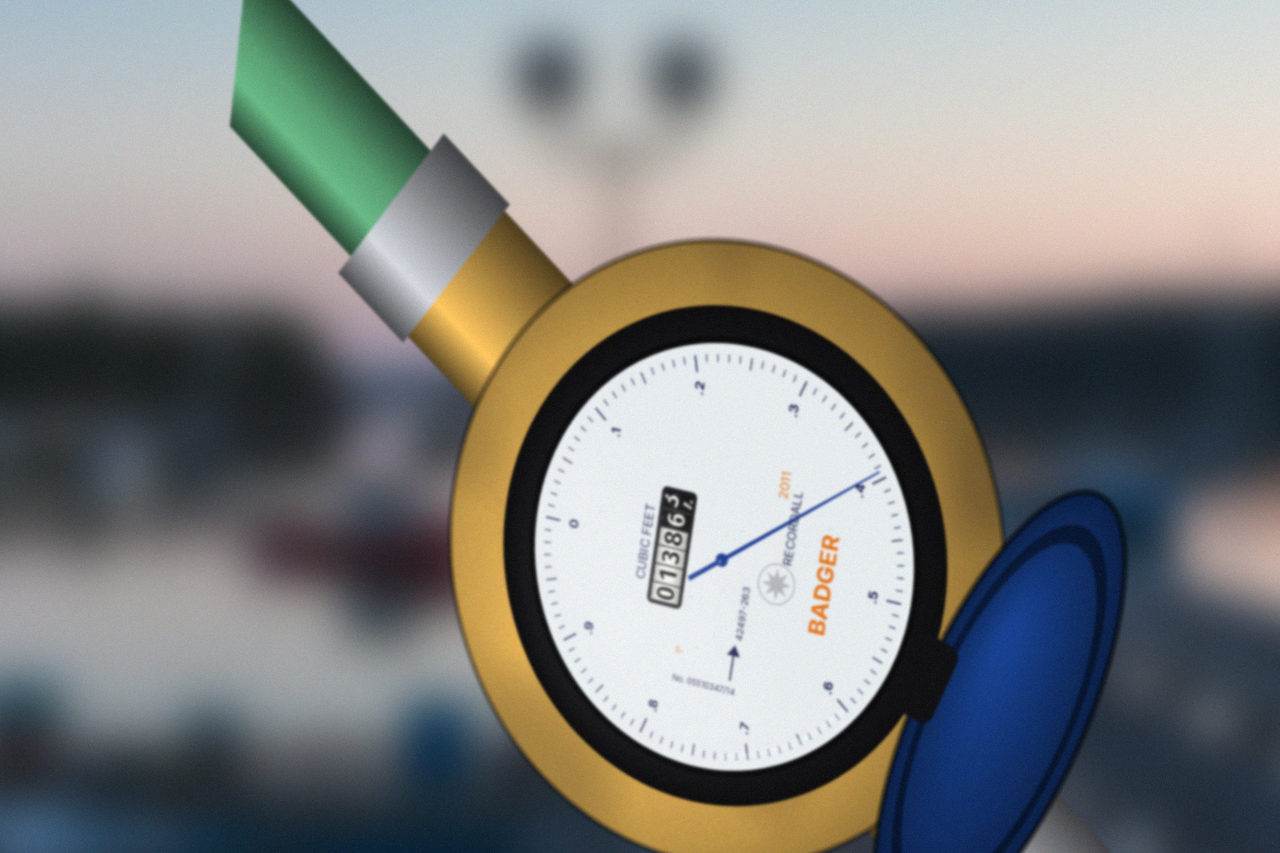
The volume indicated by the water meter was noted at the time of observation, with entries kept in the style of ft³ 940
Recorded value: ft³ 13863.39
